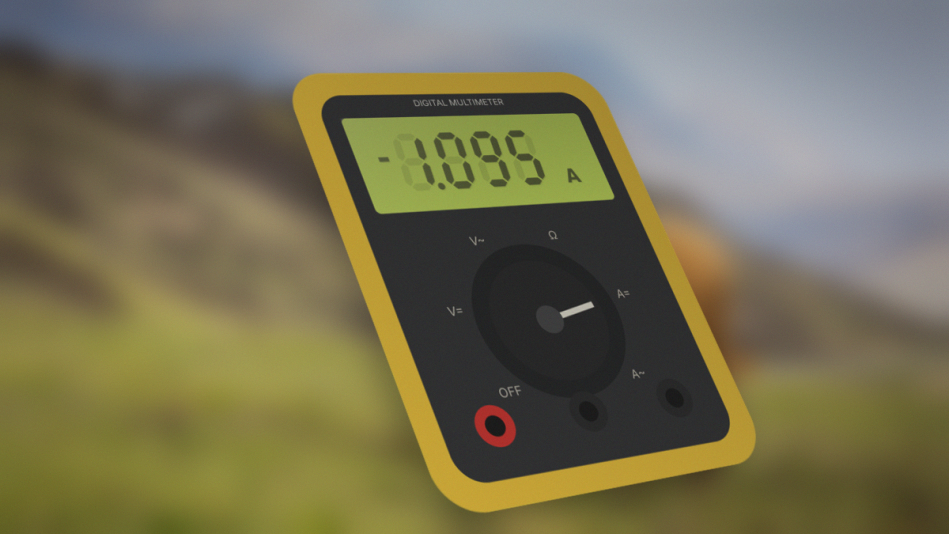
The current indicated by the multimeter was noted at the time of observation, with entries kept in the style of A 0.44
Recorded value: A -1.095
